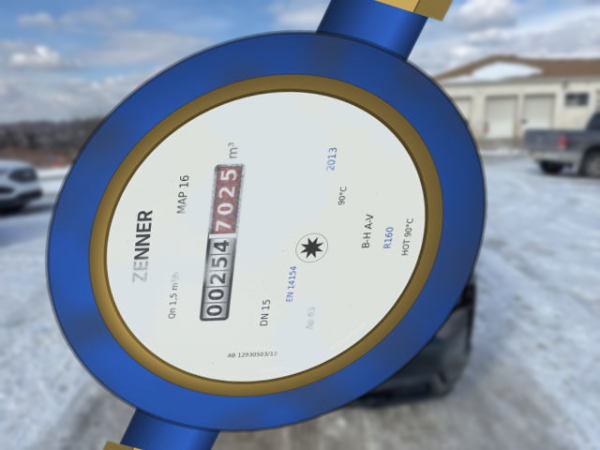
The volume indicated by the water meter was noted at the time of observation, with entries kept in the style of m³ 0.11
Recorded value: m³ 254.7025
